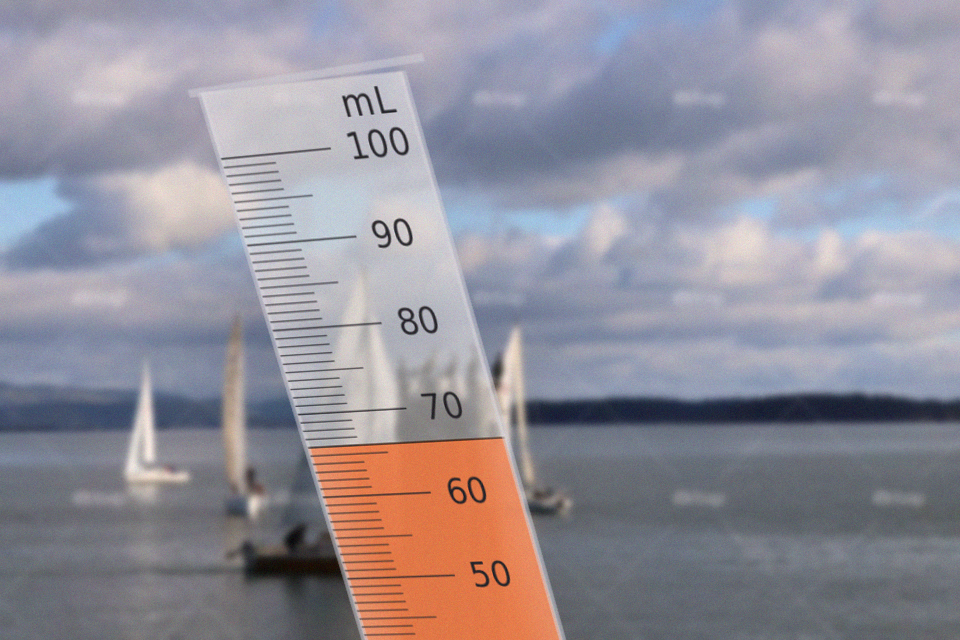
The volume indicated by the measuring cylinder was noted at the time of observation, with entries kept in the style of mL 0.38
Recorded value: mL 66
